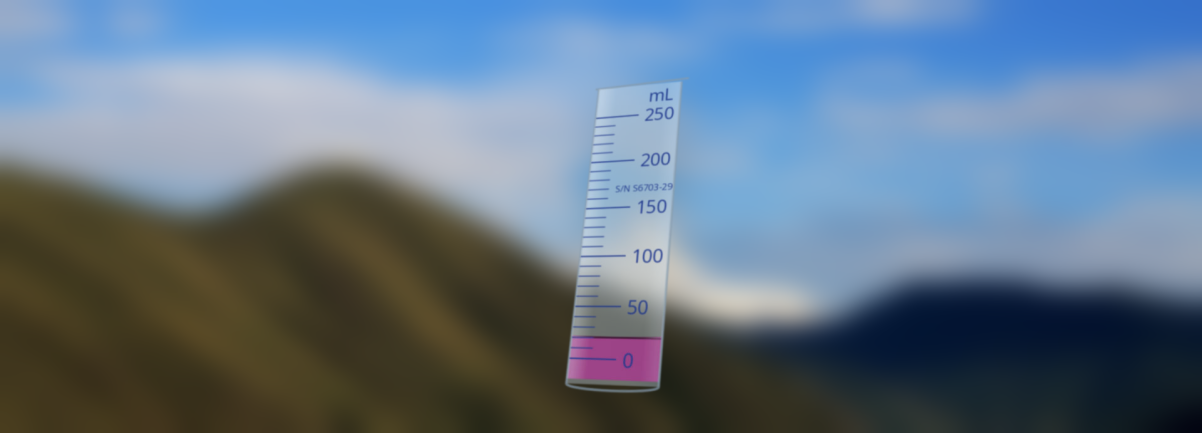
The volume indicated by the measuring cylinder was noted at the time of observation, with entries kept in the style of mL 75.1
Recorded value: mL 20
